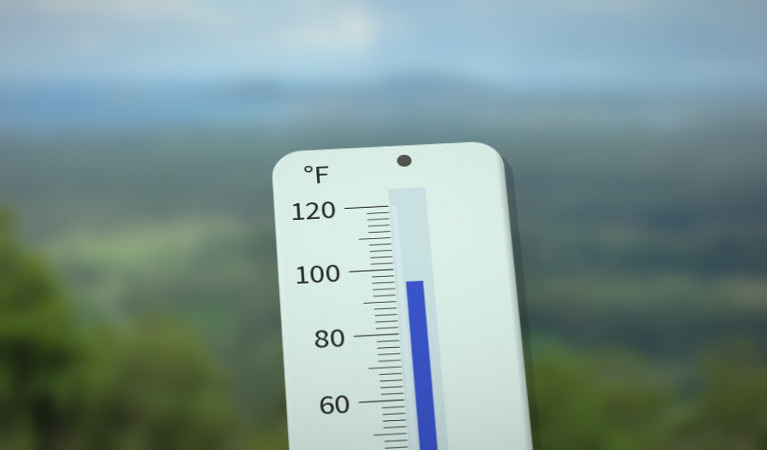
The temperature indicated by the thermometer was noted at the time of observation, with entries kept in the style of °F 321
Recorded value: °F 96
